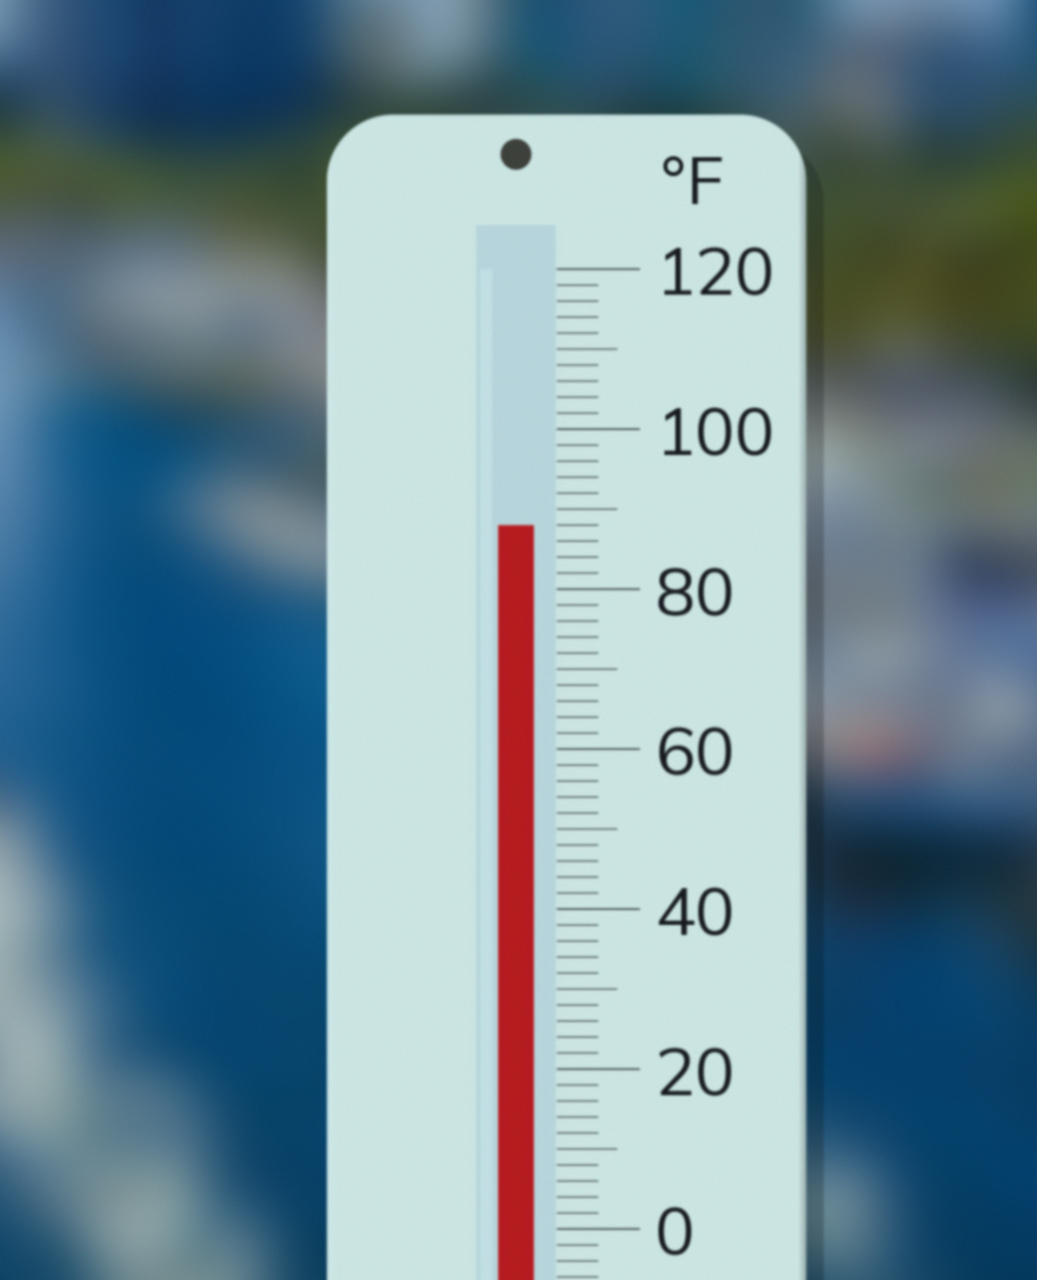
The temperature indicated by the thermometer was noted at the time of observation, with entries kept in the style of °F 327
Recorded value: °F 88
